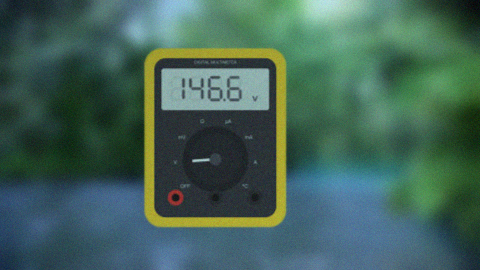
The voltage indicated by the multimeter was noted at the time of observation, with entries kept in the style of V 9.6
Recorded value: V 146.6
